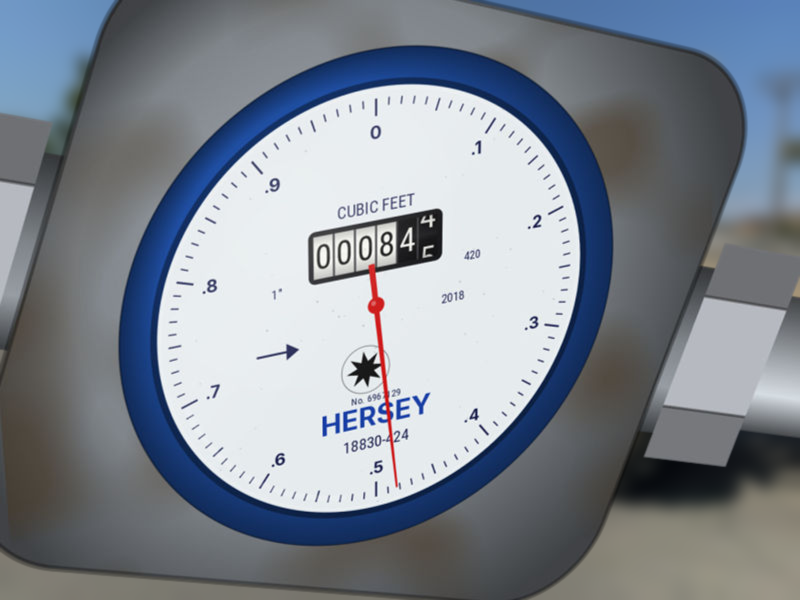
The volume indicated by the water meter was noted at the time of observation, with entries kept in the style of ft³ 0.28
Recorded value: ft³ 844.48
